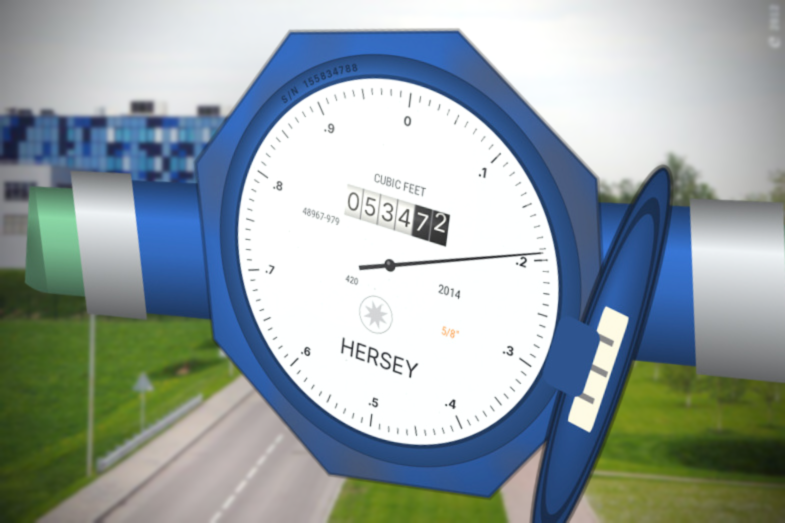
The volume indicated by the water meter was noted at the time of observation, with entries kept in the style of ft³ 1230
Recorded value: ft³ 53472.19
